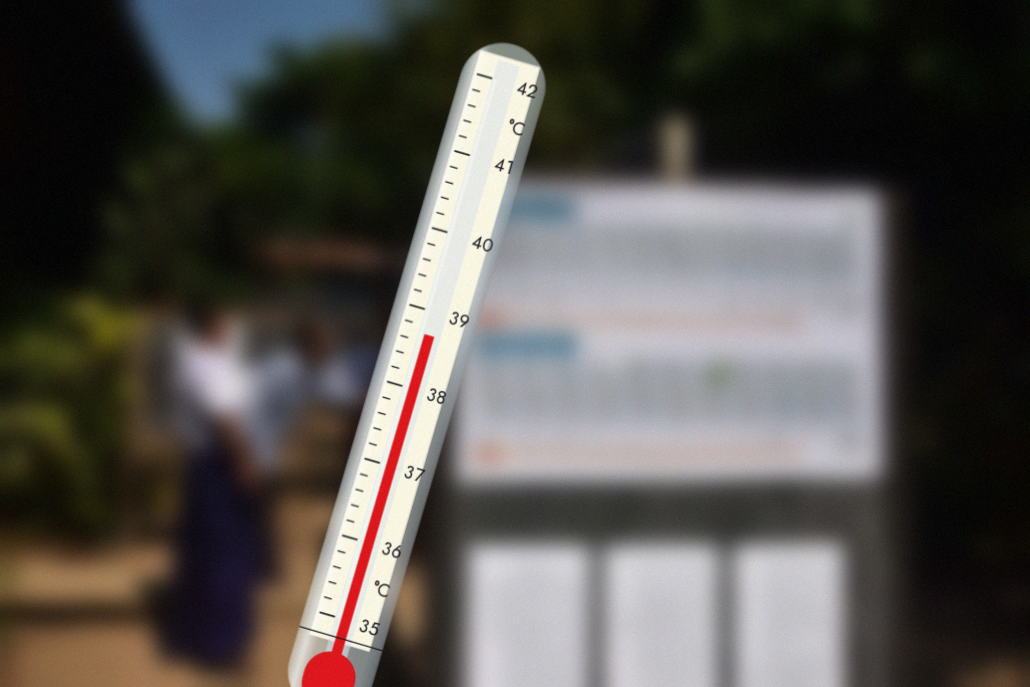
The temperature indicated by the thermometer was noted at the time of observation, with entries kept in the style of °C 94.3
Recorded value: °C 38.7
